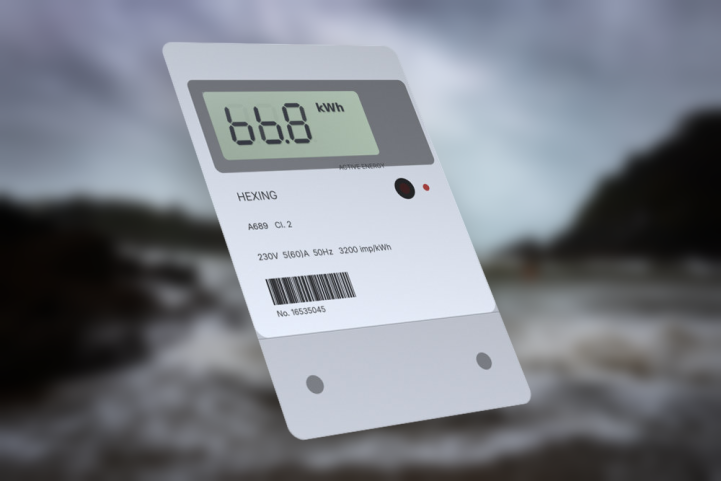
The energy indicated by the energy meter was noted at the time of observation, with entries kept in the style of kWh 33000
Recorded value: kWh 66.8
